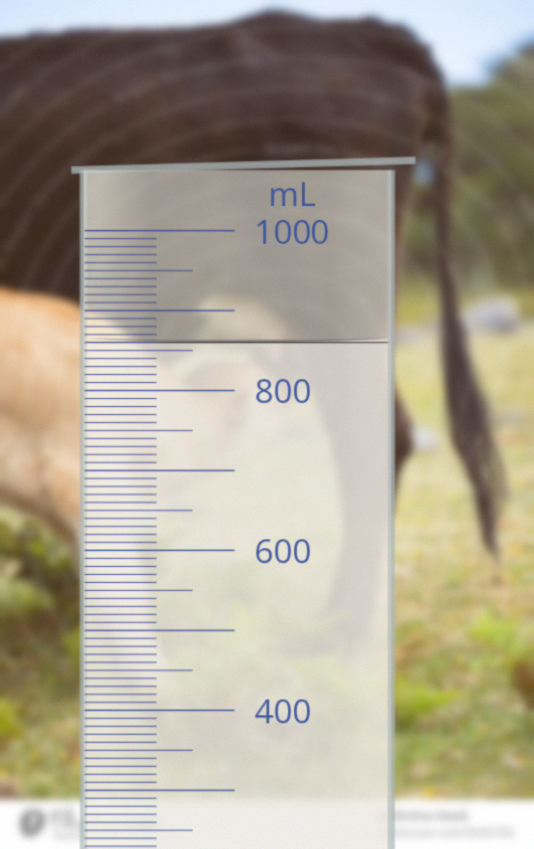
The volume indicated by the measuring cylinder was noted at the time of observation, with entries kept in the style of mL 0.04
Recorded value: mL 860
